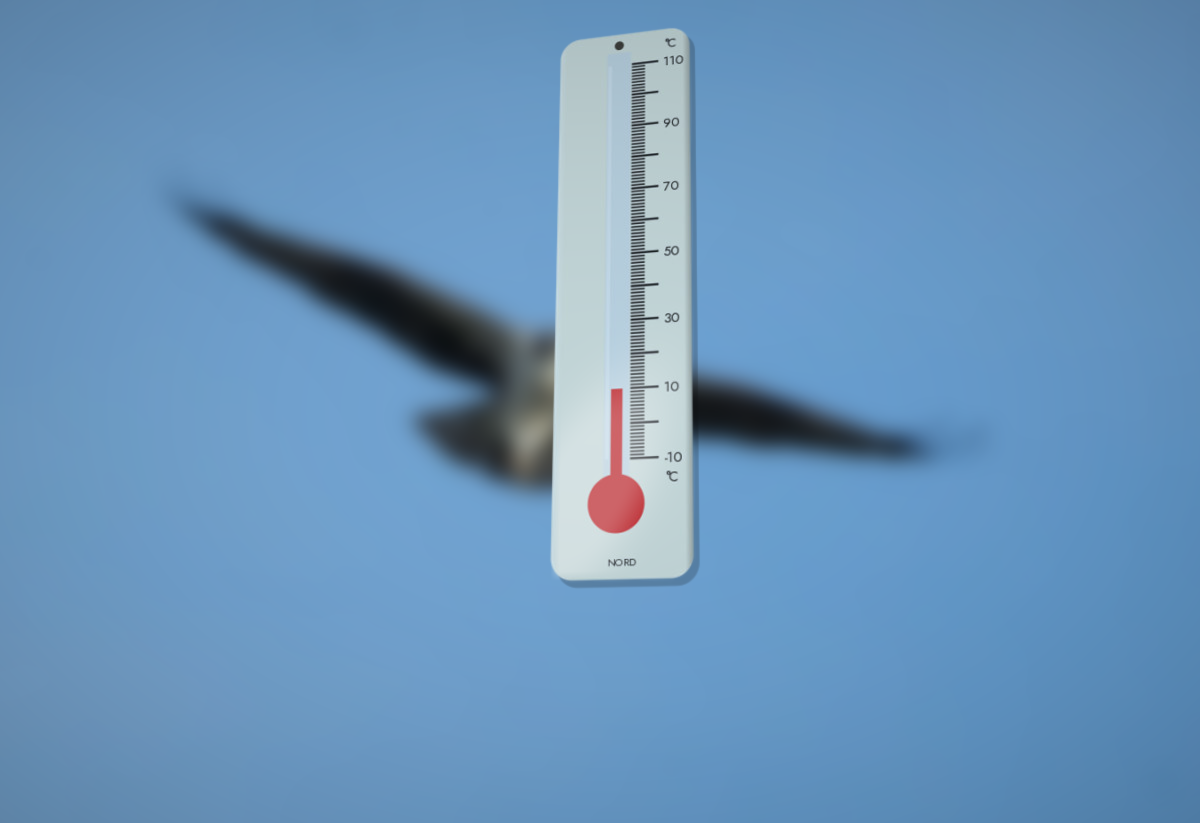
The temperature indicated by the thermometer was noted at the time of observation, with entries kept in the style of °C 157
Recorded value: °C 10
